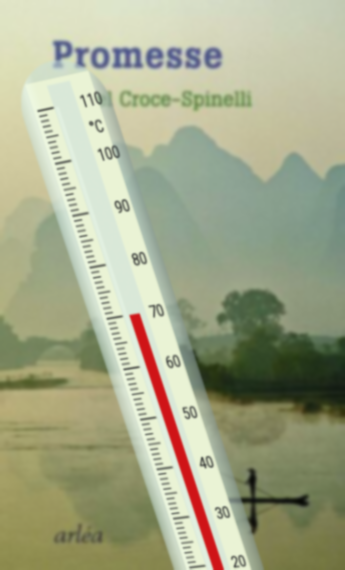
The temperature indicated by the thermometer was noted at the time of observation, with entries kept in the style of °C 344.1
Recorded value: °C 70
